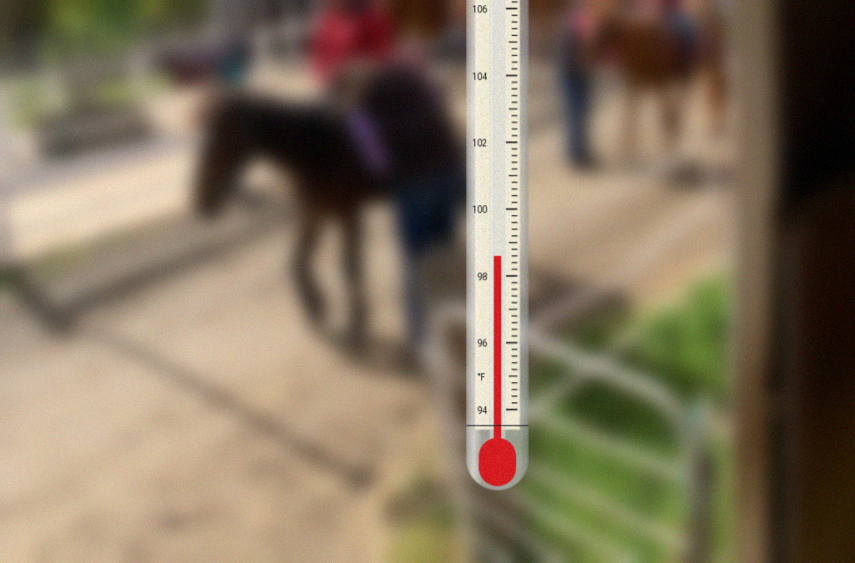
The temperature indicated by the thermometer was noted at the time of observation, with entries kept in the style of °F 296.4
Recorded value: °F 98.6
